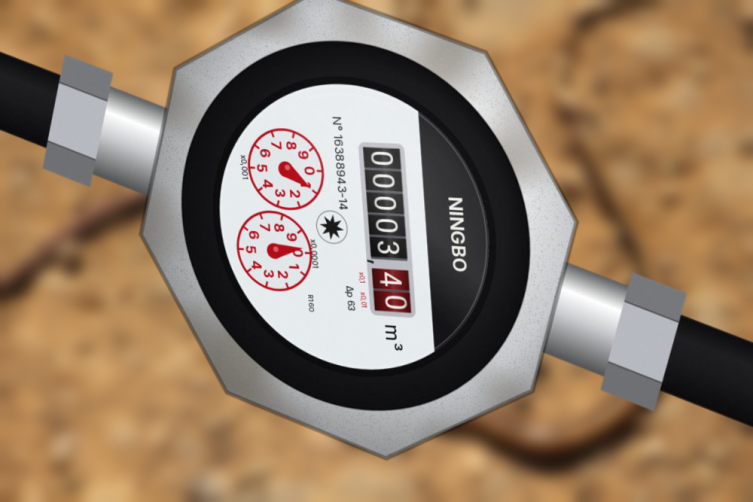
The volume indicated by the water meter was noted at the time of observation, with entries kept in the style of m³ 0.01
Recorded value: m³ 3.4009
